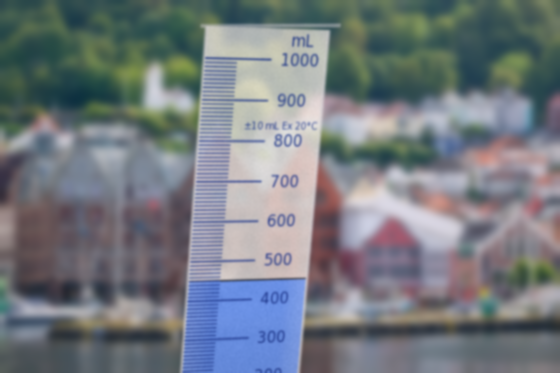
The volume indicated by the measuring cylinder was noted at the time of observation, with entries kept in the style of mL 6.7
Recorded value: mL 450
